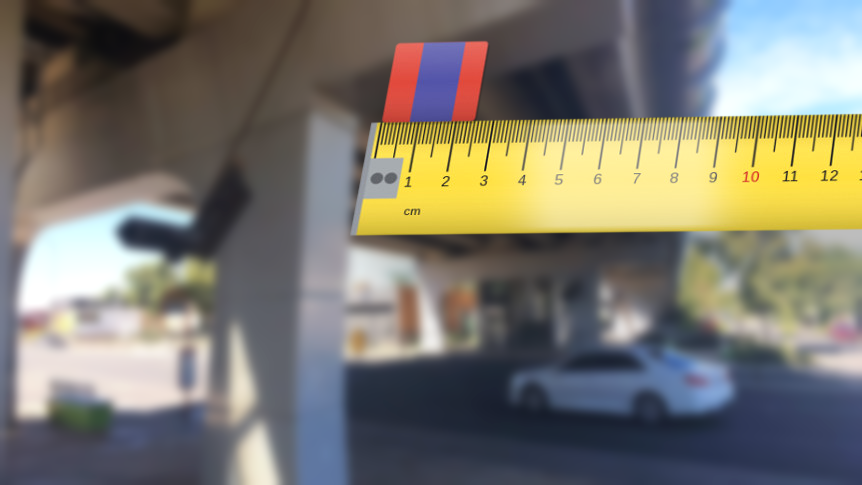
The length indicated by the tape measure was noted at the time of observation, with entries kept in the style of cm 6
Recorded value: cm 2.5
